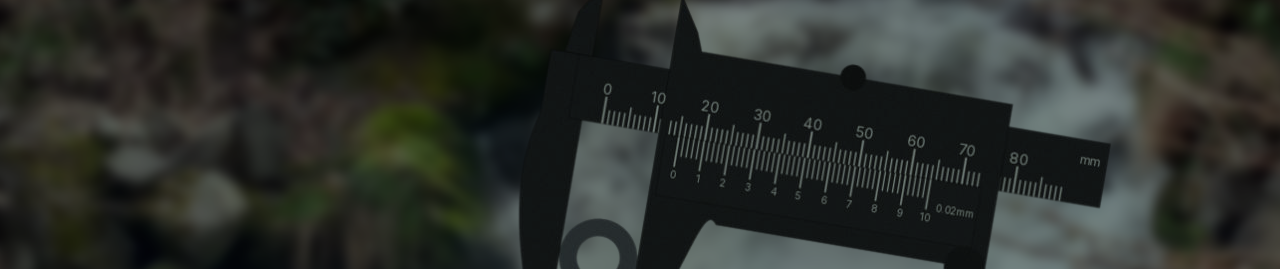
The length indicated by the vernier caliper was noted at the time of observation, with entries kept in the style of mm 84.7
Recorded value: mm 15.0
